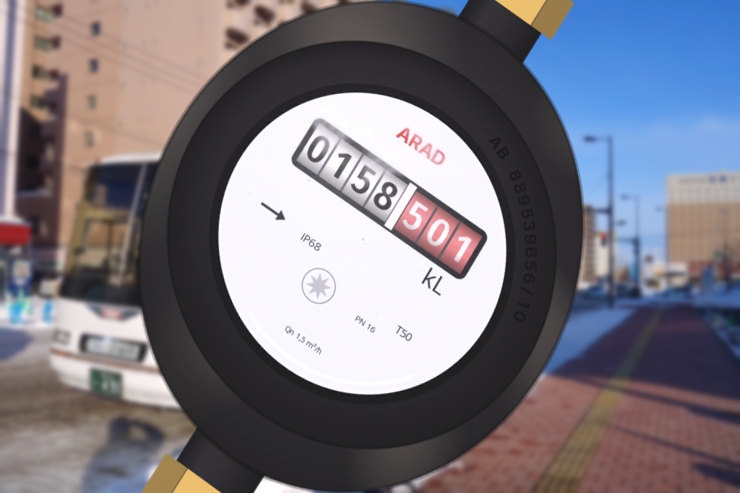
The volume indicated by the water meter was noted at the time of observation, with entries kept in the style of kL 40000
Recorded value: kL 158.501
